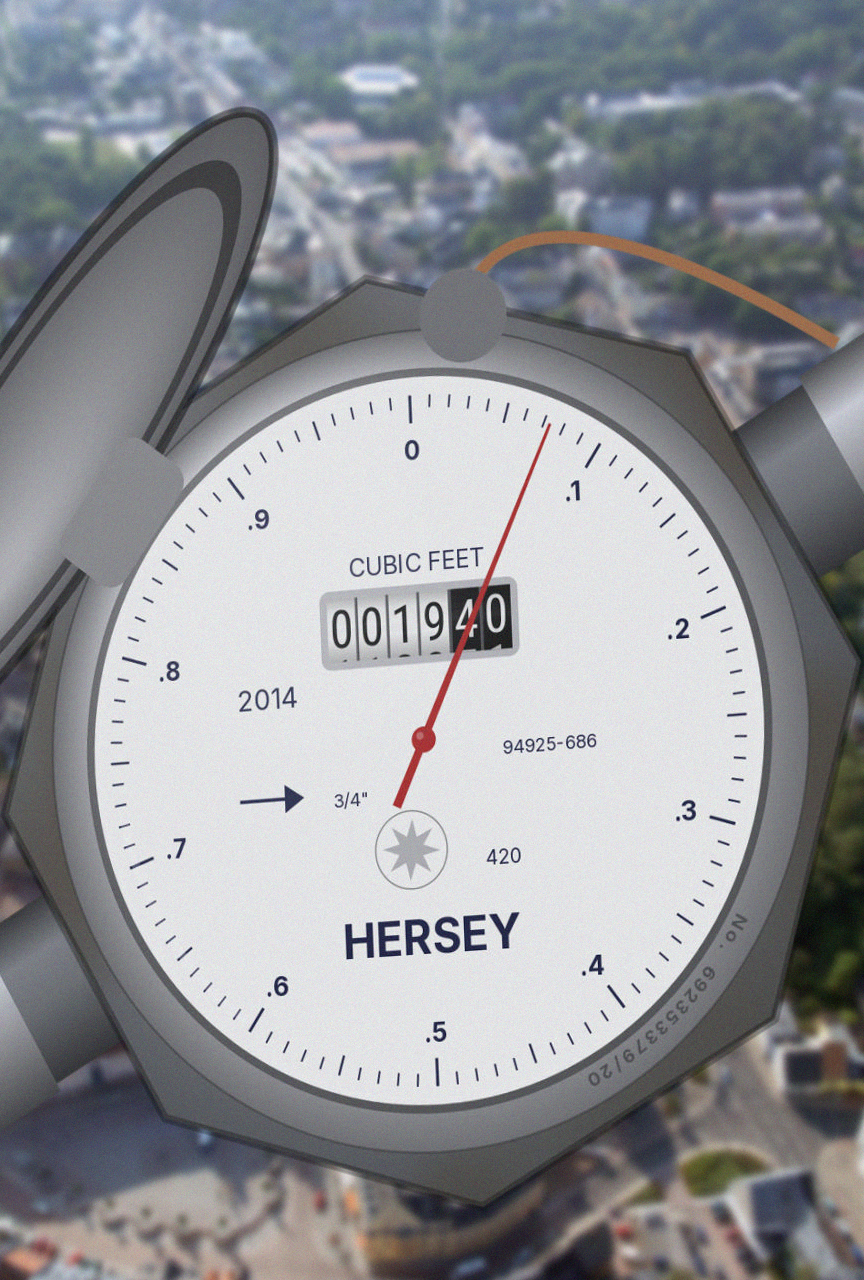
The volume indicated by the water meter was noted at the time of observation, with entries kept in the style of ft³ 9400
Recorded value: ft³ 1940.07
